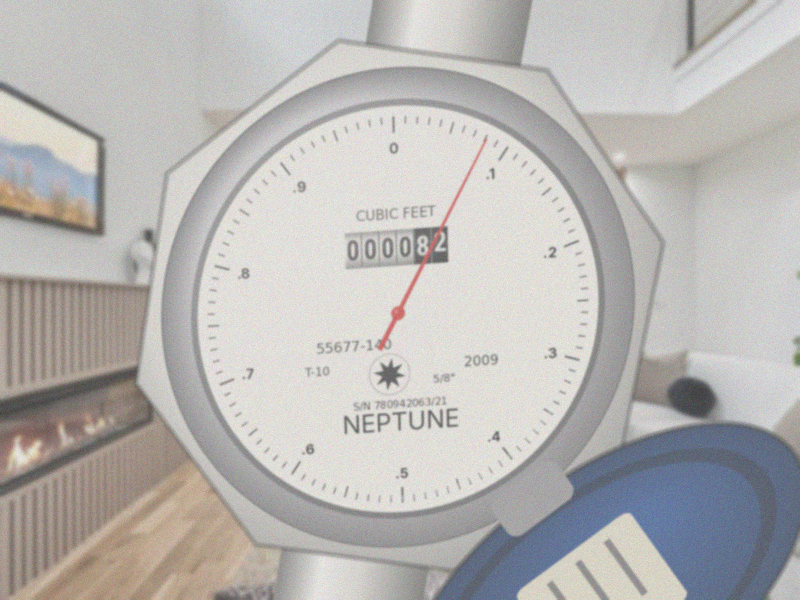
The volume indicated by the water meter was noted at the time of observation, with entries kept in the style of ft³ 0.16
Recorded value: ft³ 82.08
